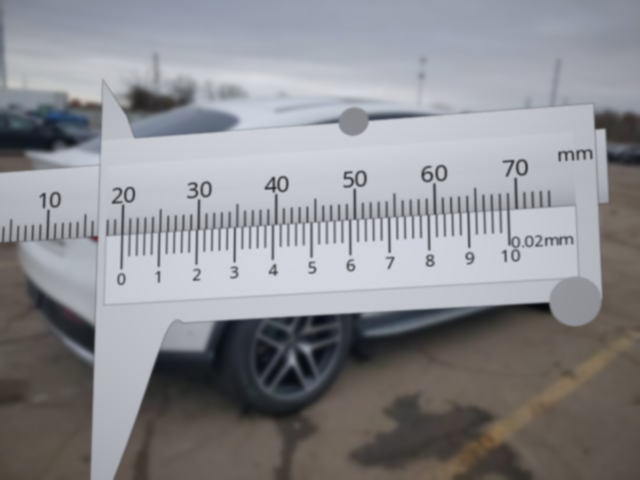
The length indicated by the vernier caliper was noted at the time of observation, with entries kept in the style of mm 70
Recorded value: mm 20.0
